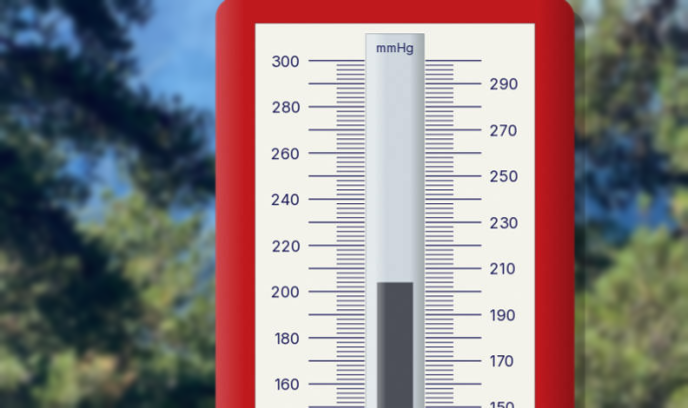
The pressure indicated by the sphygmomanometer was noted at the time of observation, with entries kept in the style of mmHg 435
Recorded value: mmHg 204
